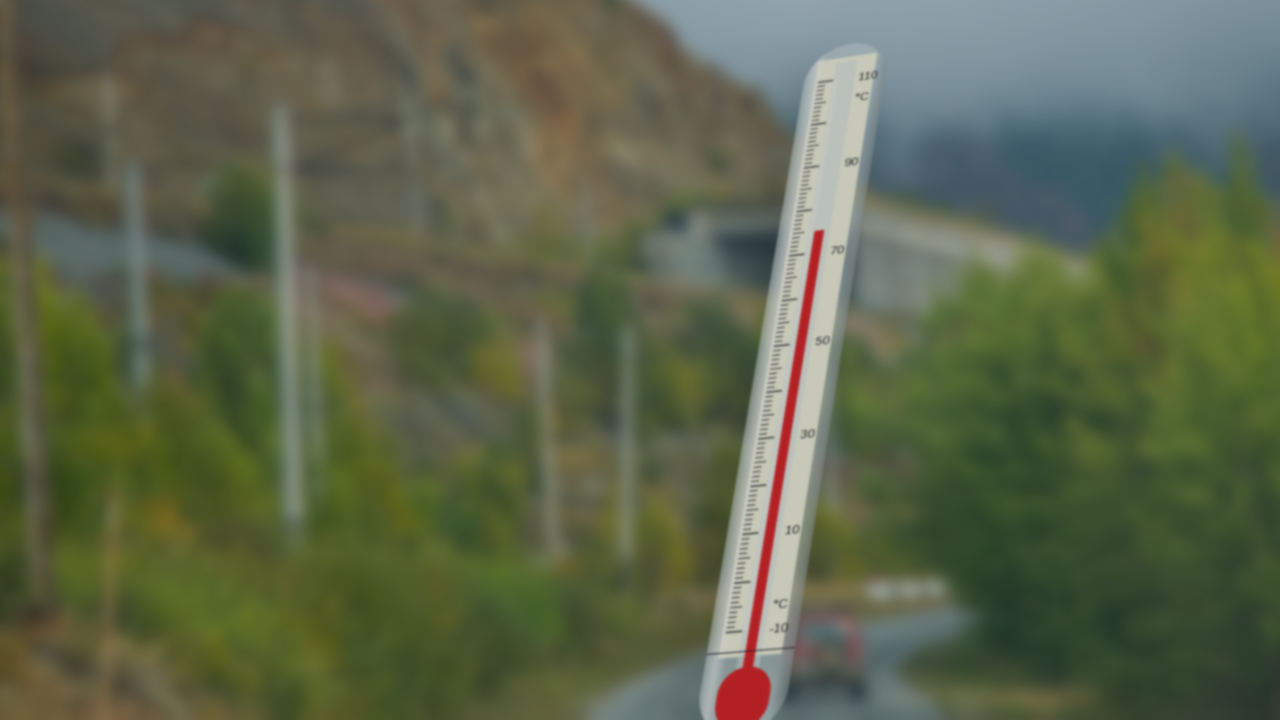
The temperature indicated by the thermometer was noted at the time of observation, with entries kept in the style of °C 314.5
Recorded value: °C 75
